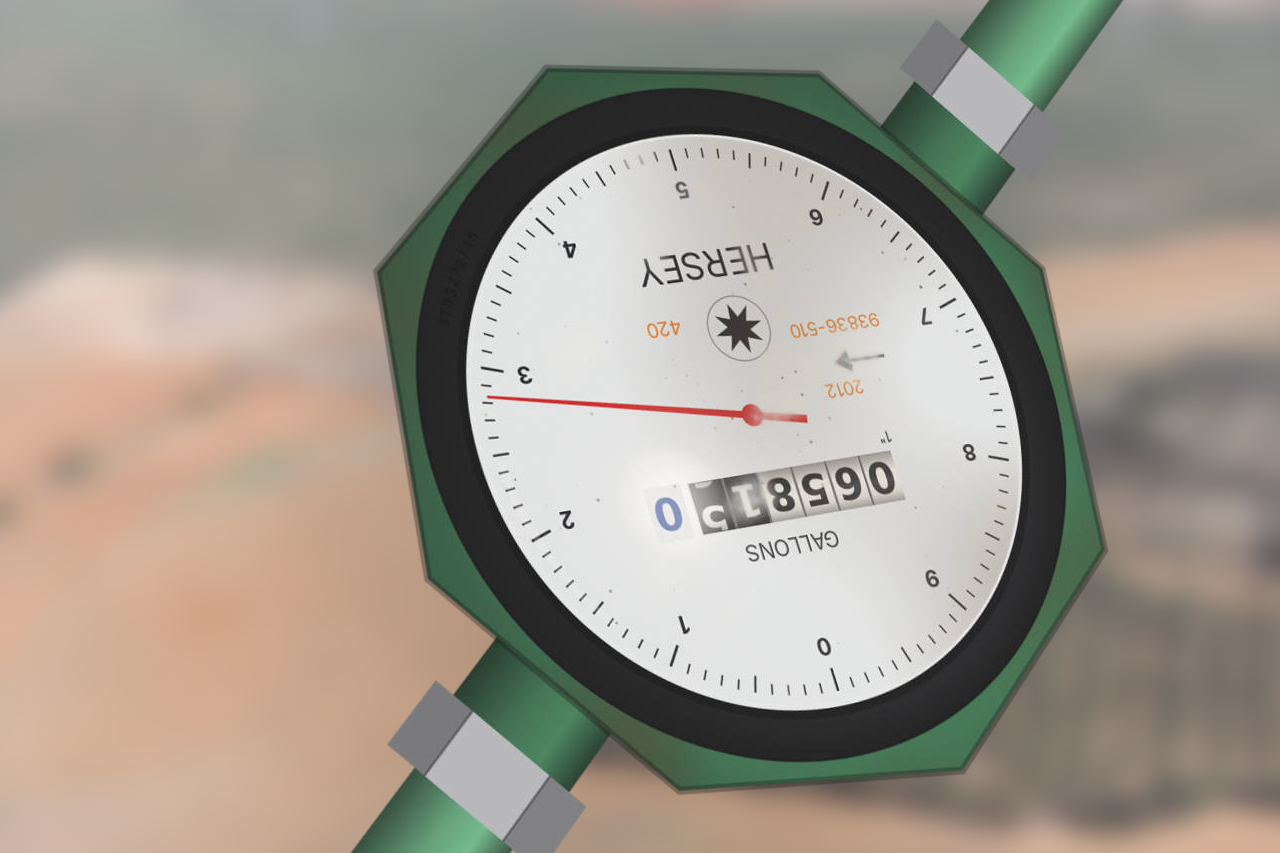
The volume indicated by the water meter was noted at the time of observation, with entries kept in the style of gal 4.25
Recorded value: gal 658152.8
